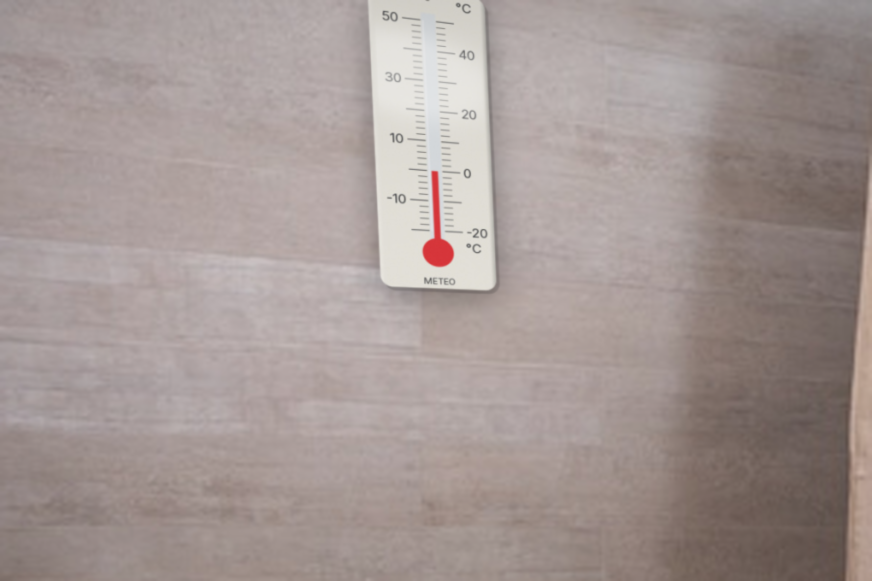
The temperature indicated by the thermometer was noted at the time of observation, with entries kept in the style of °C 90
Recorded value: °C 0
